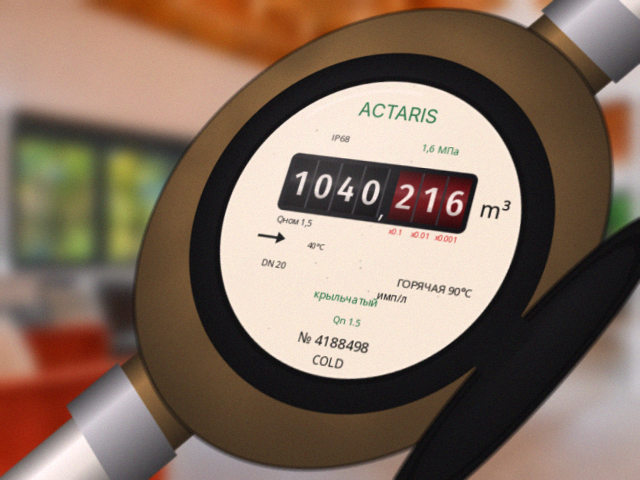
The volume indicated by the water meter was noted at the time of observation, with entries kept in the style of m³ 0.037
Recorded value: m³ 1040.216
